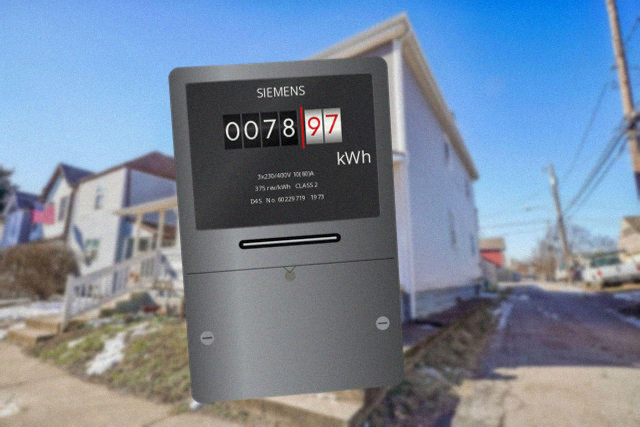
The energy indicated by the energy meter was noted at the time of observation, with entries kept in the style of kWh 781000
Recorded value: kWh 78.97
